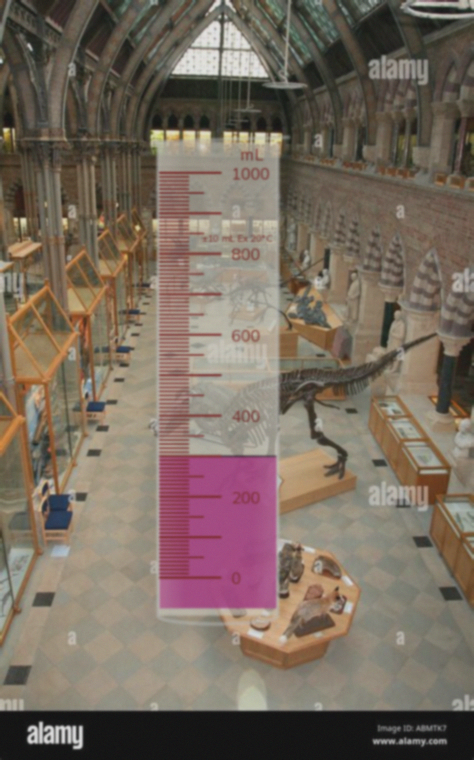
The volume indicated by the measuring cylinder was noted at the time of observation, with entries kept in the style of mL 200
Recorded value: mL 300
